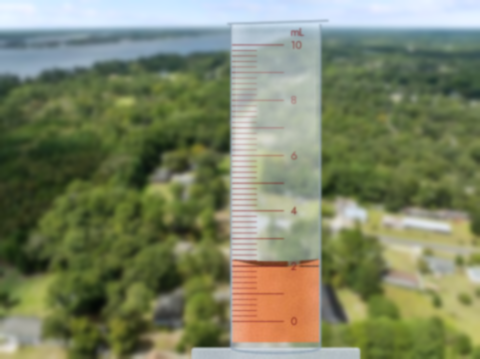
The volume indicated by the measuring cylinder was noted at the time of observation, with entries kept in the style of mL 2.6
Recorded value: mL 2
